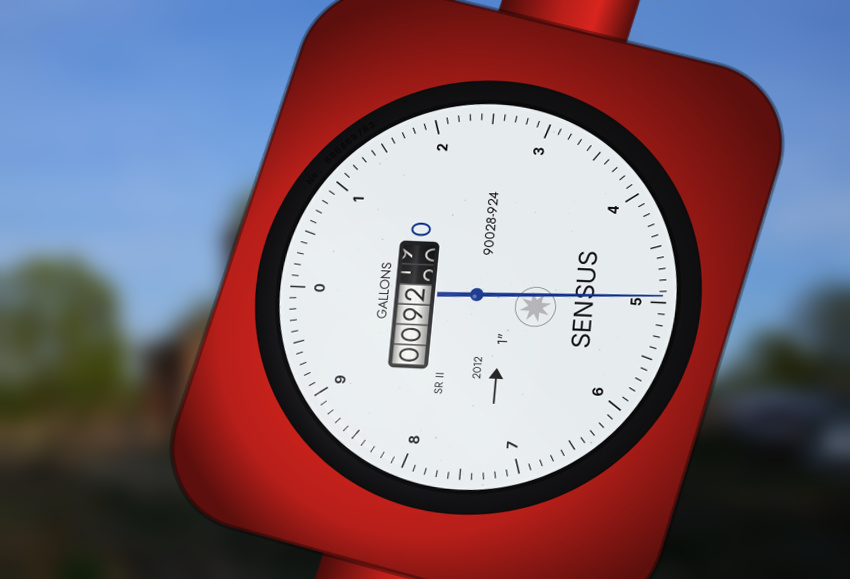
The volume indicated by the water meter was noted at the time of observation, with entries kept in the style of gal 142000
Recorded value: gal 92194.9
